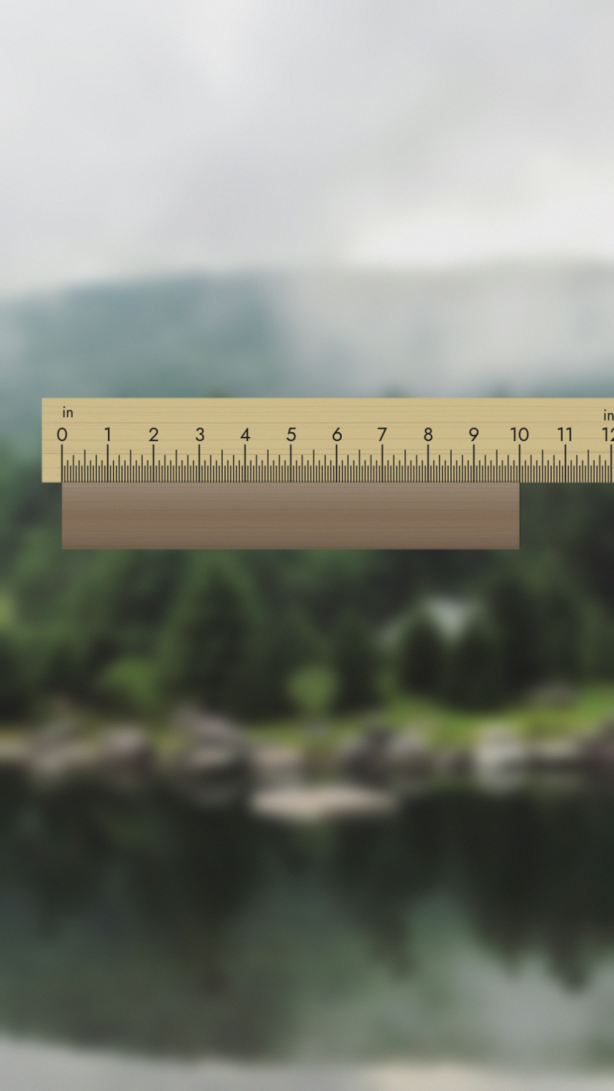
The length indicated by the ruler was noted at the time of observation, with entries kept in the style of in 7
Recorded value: in 10
